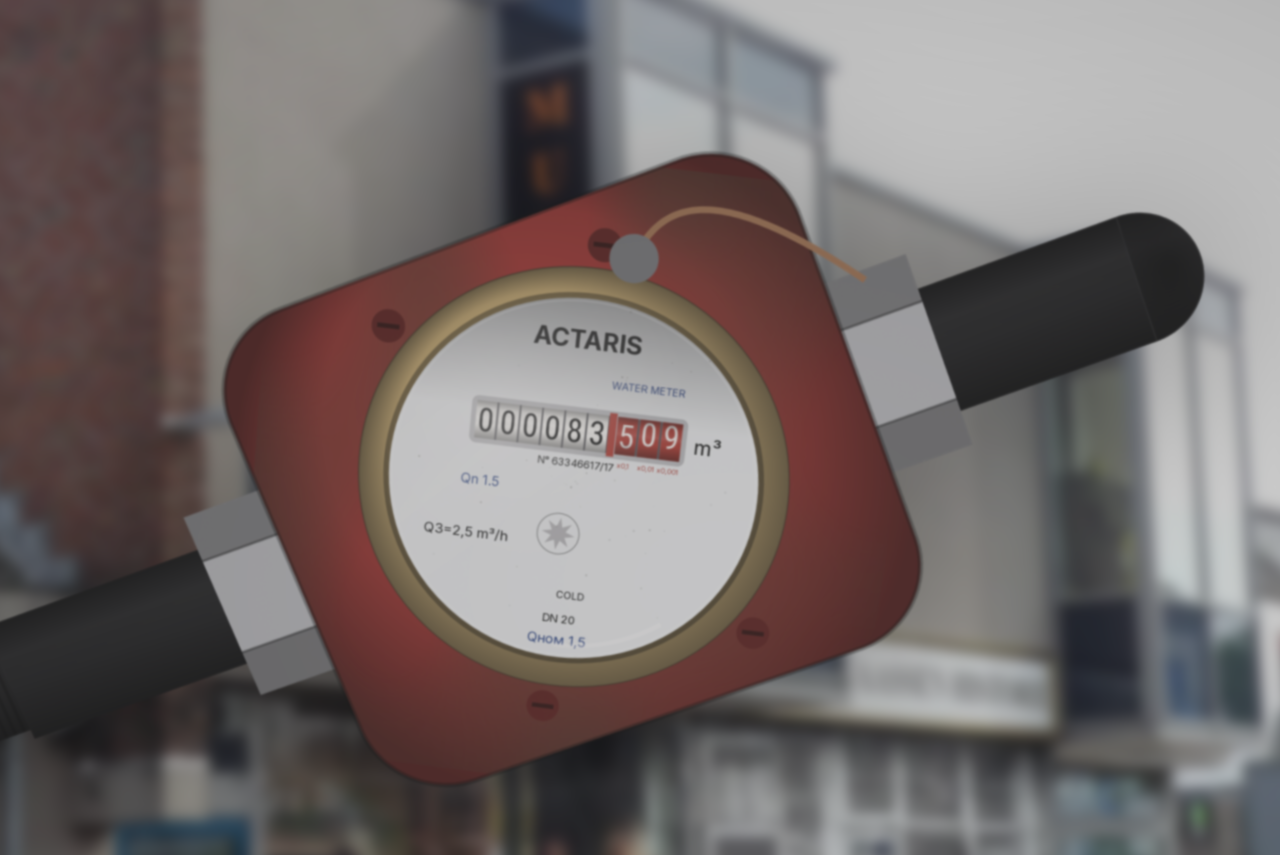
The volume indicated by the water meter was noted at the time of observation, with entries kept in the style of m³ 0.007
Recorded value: m³ 83.509
